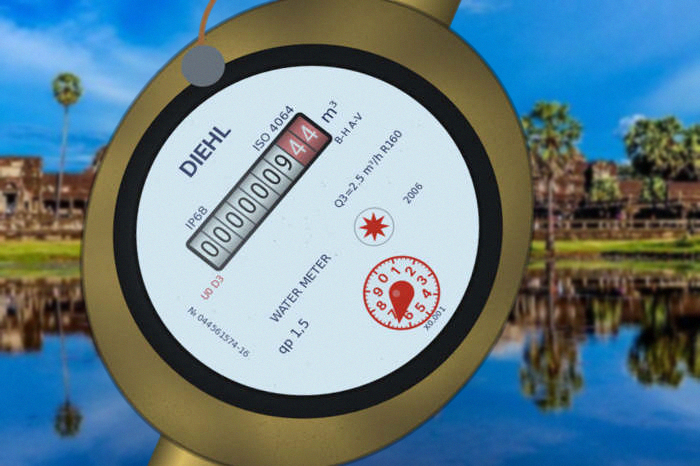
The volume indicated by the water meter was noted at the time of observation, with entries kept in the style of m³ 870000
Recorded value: m³ 9.446
